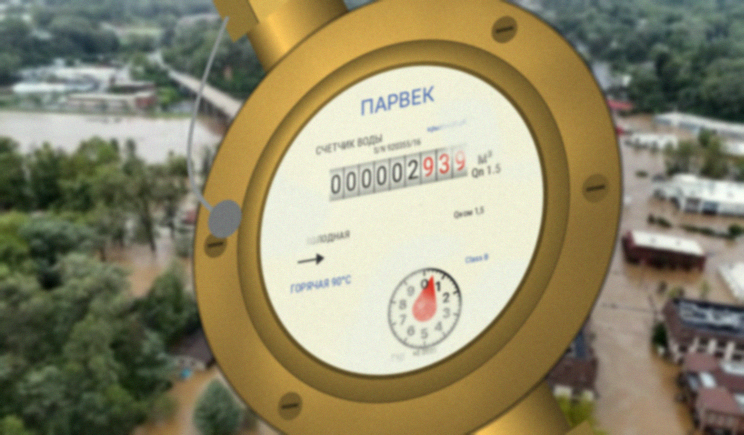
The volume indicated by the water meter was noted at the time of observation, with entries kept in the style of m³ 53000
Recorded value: m³ 2.9390
